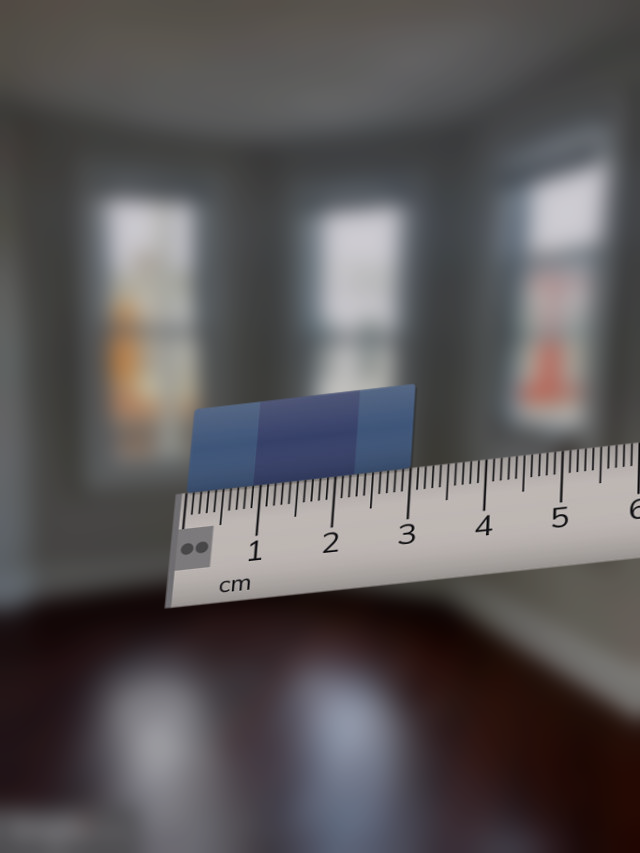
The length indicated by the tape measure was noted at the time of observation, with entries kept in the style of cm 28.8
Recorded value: cm 3
